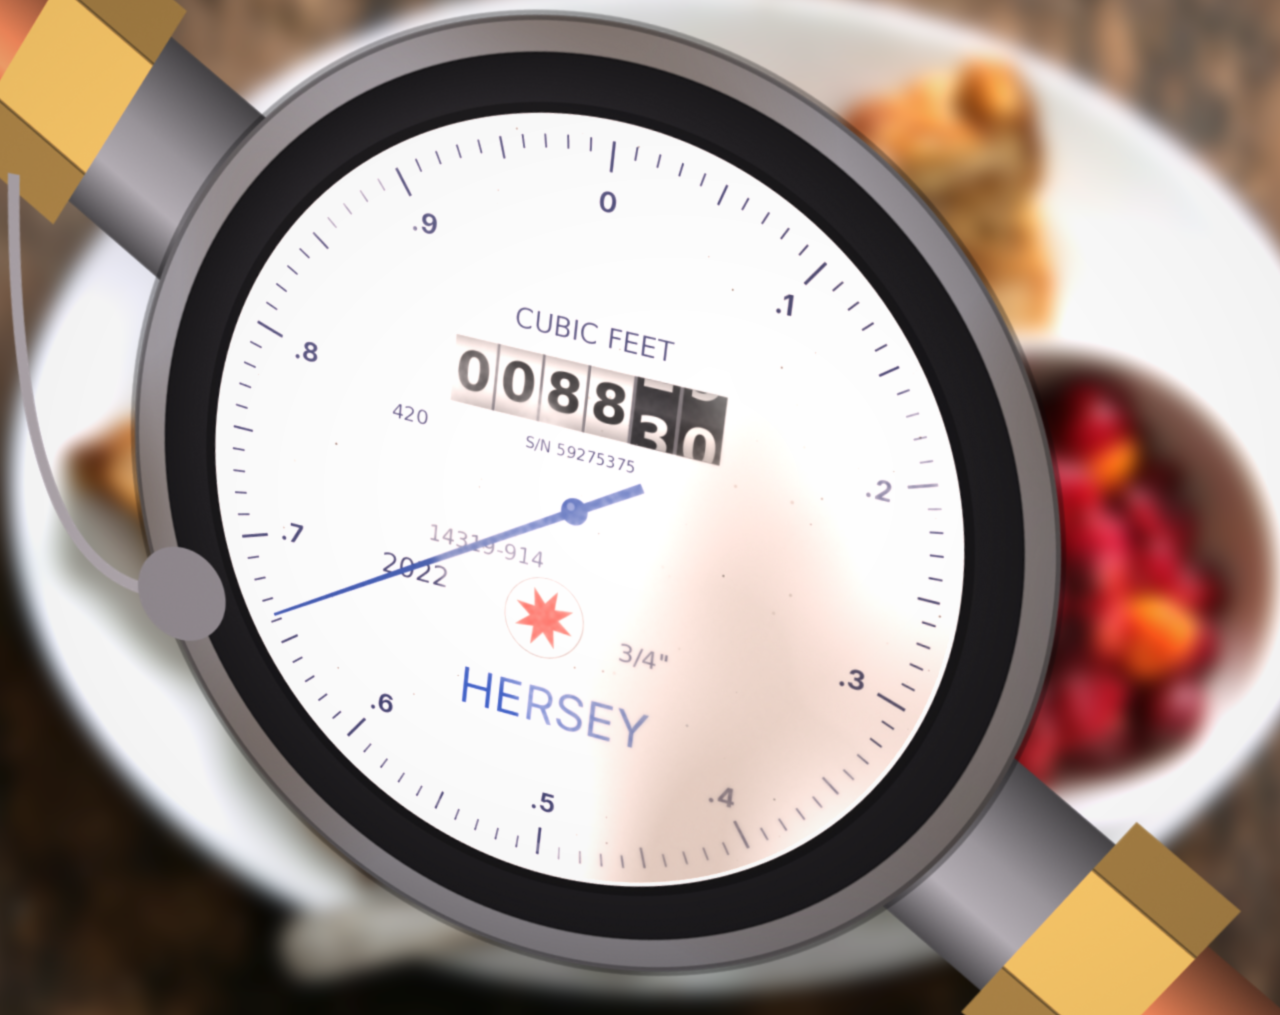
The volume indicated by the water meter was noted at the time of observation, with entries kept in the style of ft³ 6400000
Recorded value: ft³ 8829.66
